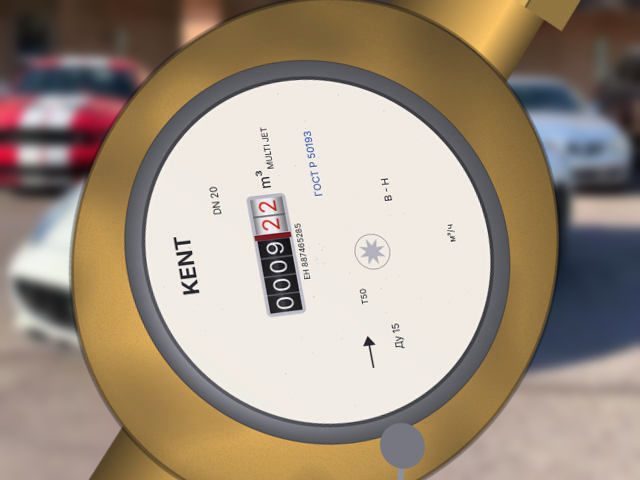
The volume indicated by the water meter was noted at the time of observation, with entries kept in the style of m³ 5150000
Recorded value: m³ 9.22
